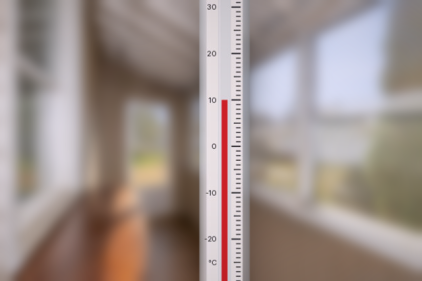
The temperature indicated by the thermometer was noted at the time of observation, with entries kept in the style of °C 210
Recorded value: °C 10
